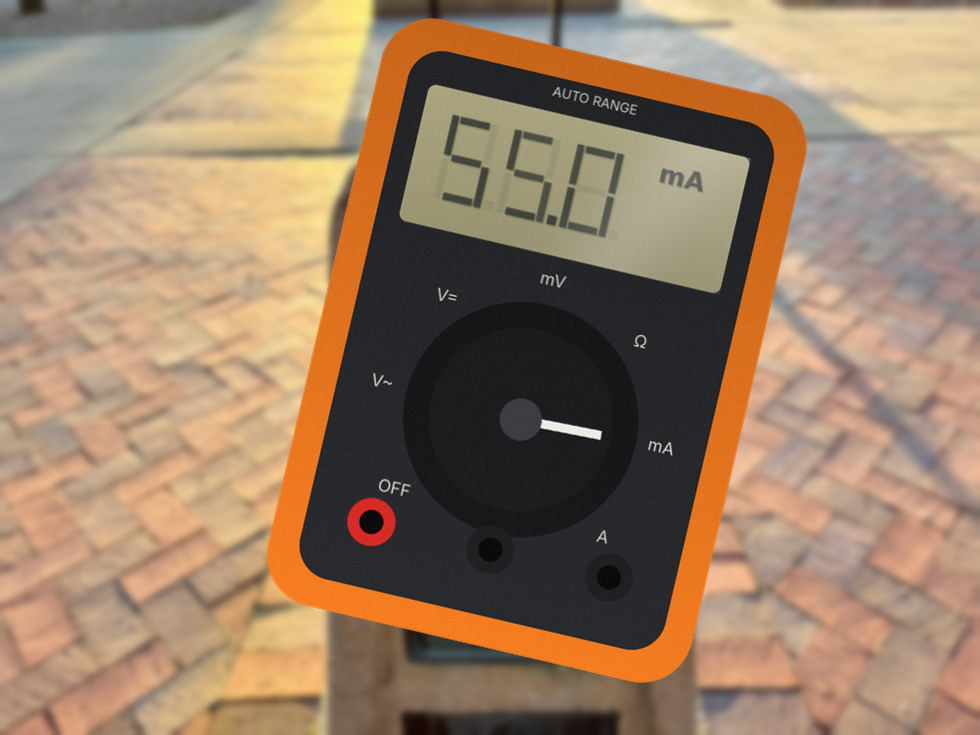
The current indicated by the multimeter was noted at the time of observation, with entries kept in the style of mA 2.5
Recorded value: mA 55.0
